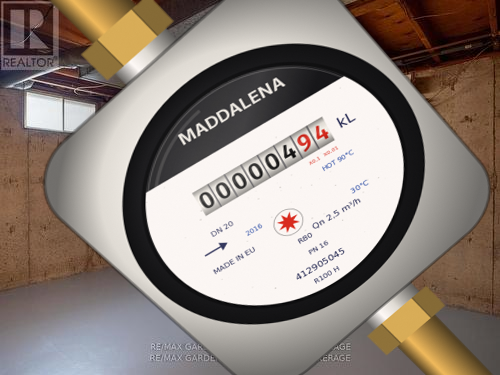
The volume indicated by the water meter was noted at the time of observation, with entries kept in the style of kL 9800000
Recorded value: kL 4.94
